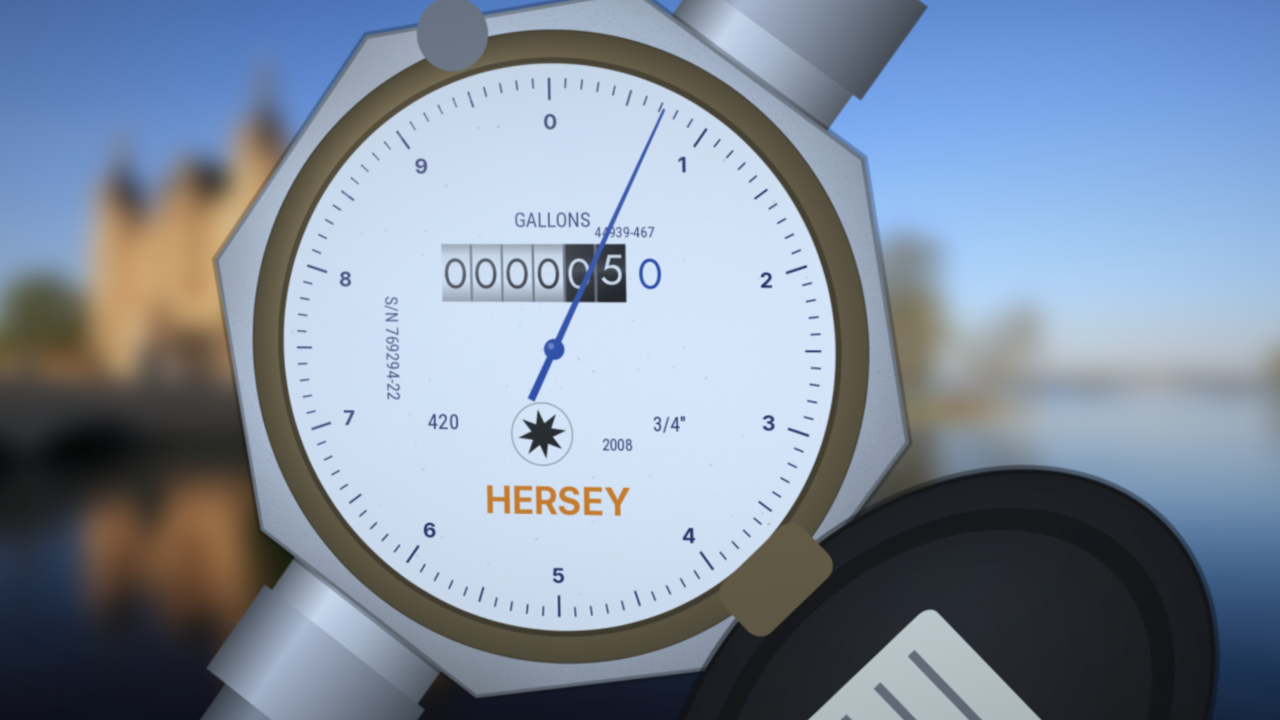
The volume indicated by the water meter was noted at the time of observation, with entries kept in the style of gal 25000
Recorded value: gal 50.7
